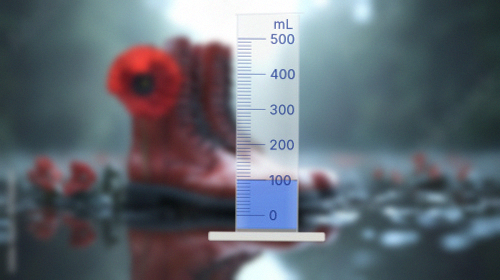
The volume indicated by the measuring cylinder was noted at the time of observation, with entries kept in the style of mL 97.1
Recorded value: mL 100
